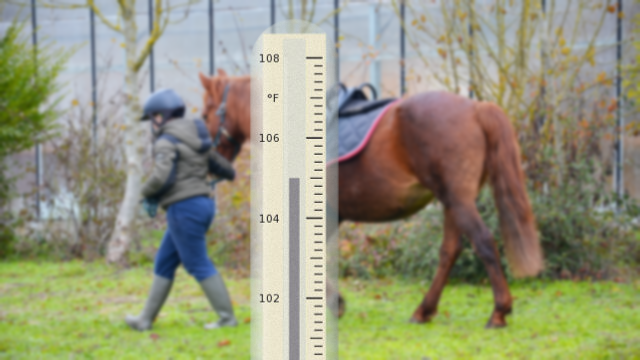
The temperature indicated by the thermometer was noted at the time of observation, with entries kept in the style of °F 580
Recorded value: °F 105
